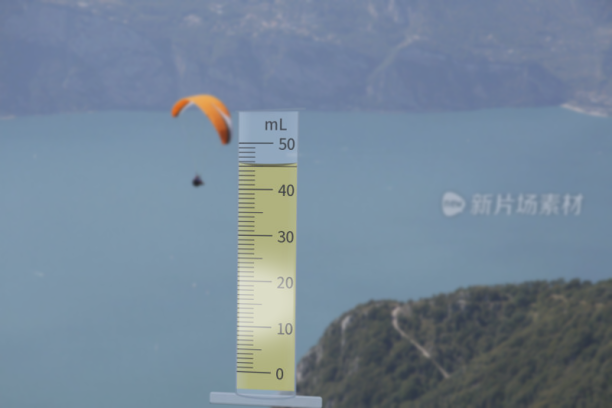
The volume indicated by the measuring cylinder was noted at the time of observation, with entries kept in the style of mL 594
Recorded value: mL 45
